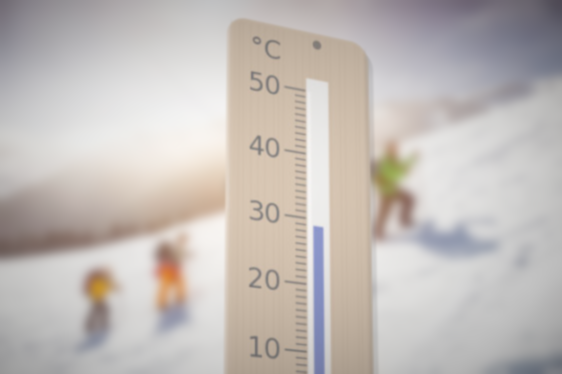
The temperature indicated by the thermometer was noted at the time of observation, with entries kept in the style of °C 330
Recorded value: °C 29
